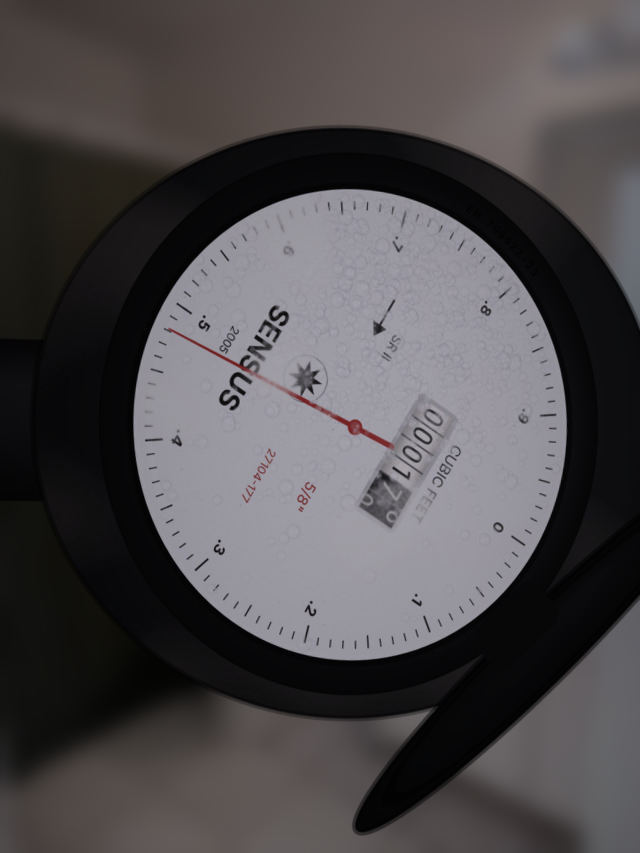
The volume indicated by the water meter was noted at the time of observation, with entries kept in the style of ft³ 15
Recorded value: ft³ 178.48
